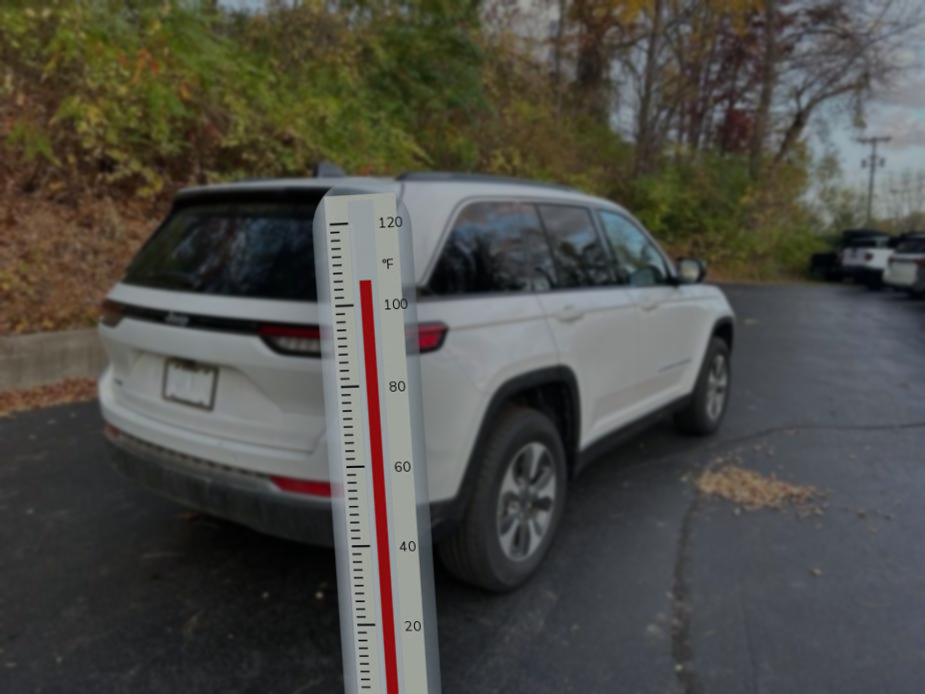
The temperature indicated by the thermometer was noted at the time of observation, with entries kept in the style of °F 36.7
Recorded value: °F 106
